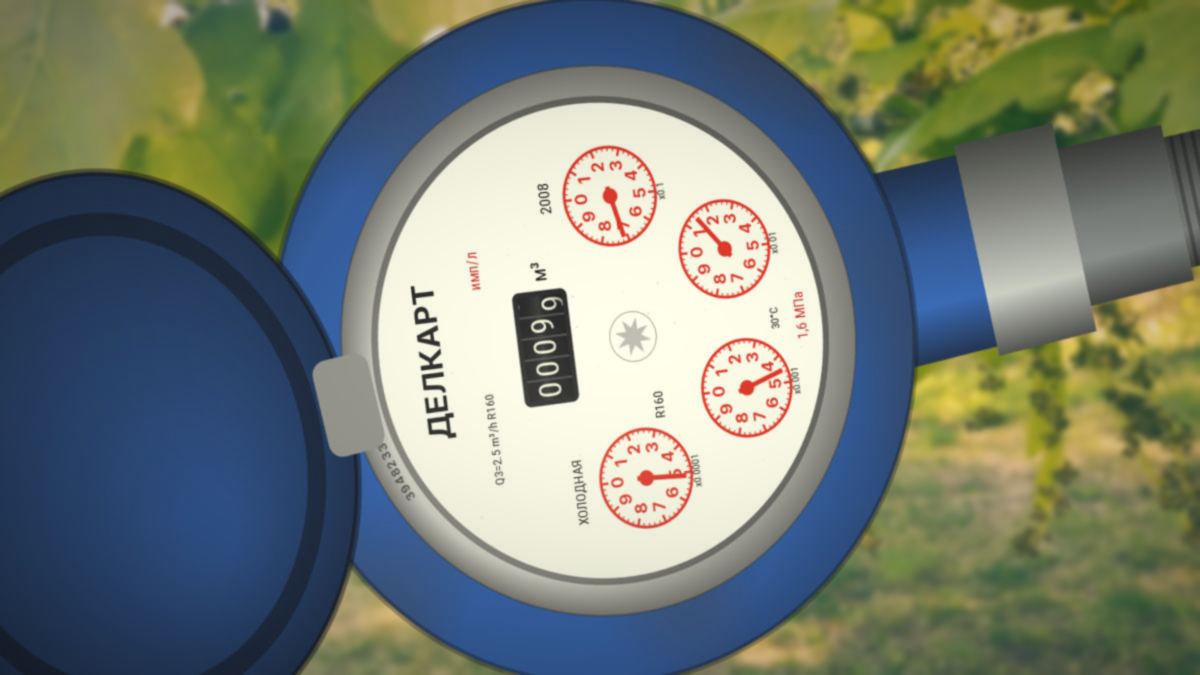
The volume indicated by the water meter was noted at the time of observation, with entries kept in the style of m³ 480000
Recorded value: m³ 98.7145
